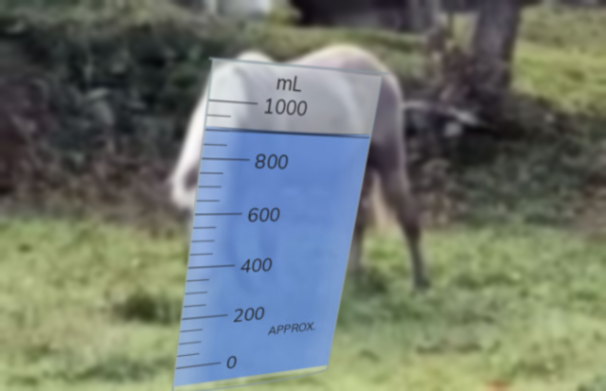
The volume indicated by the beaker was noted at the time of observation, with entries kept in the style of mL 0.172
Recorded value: mL 900
